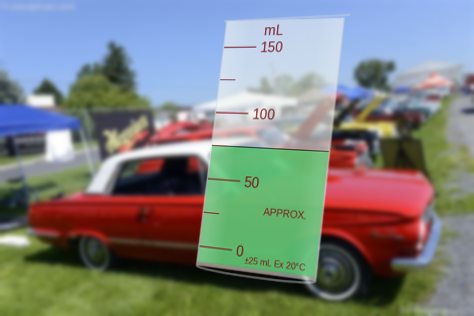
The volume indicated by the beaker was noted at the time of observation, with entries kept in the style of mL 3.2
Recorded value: mL 75
